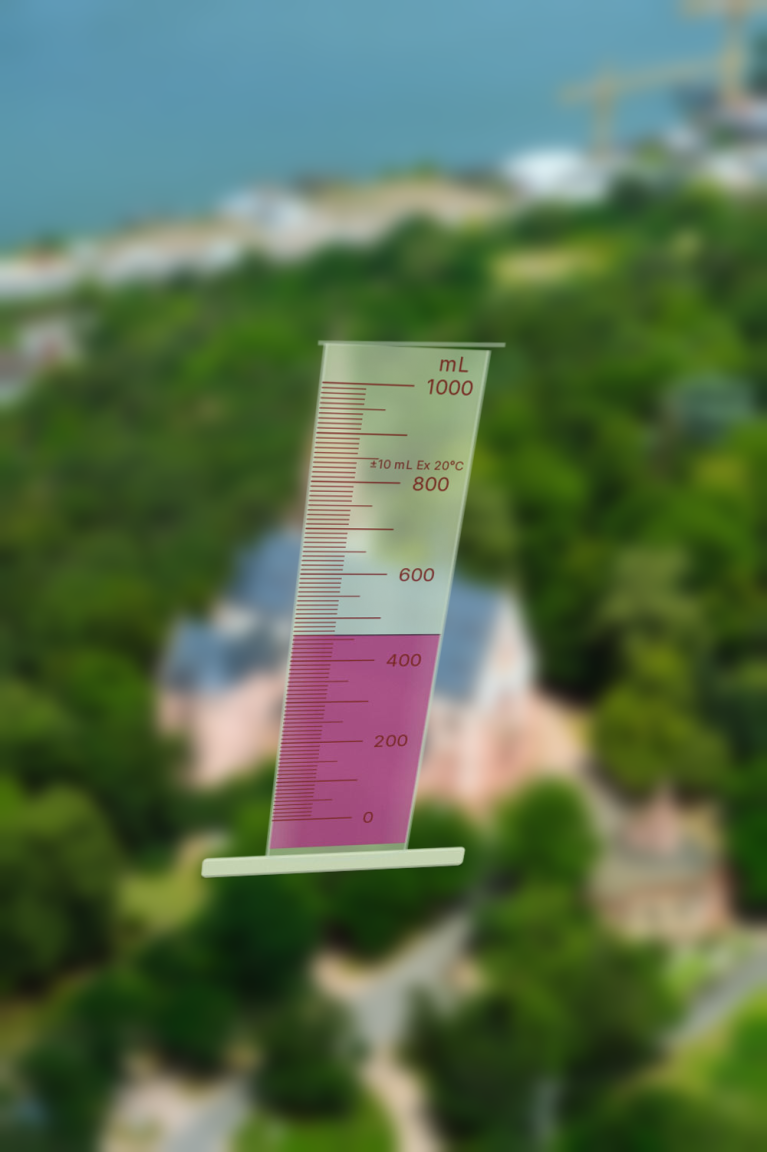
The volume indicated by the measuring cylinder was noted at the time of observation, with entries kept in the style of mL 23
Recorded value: mL 460
